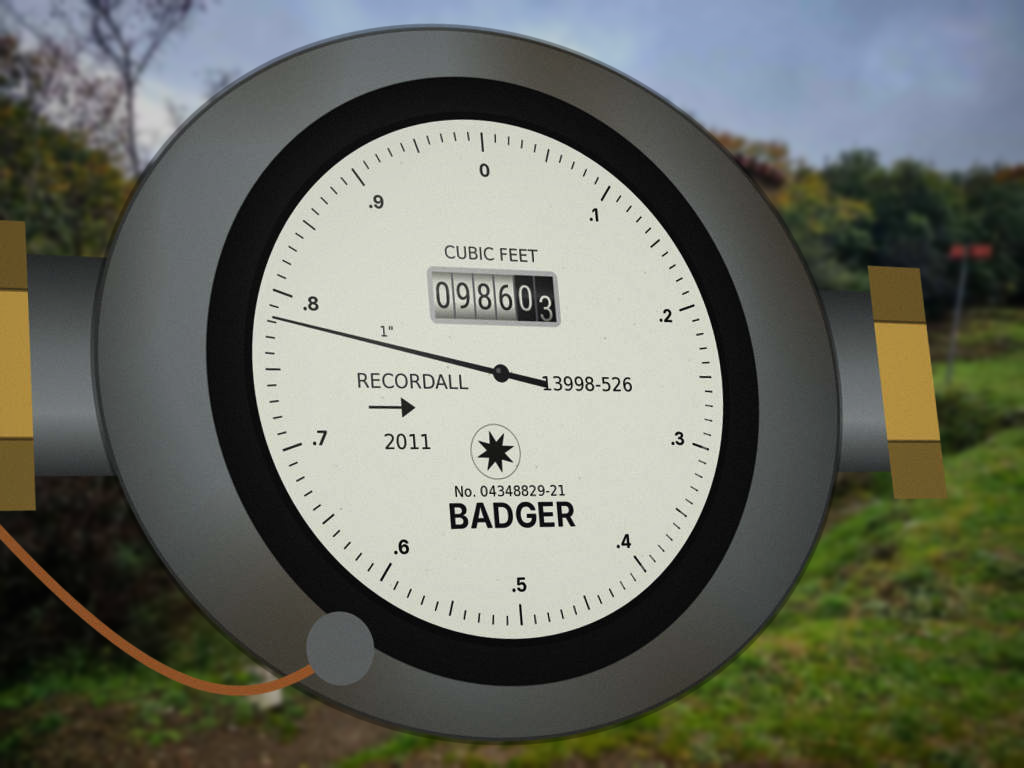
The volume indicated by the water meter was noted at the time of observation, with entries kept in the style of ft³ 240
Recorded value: ft³ 98602.78
